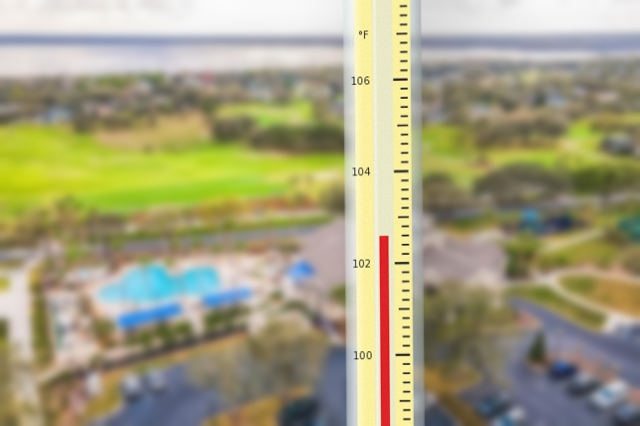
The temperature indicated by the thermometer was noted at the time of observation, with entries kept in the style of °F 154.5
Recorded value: °F 102.6
